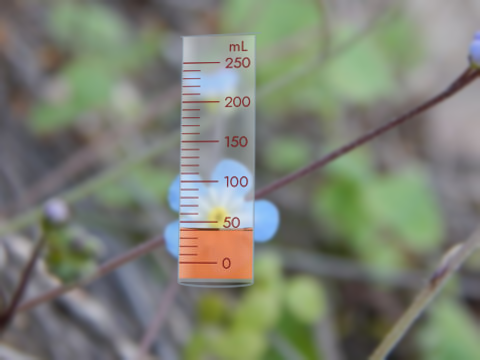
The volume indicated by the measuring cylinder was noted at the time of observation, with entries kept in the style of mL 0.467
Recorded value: mL 40
